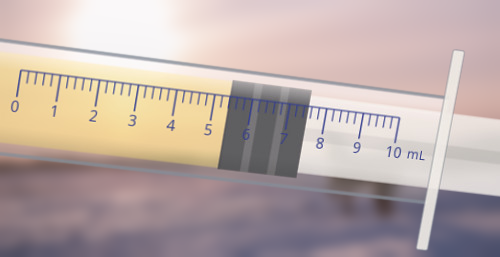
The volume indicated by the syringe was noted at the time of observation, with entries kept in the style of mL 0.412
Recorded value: mL 5.4
